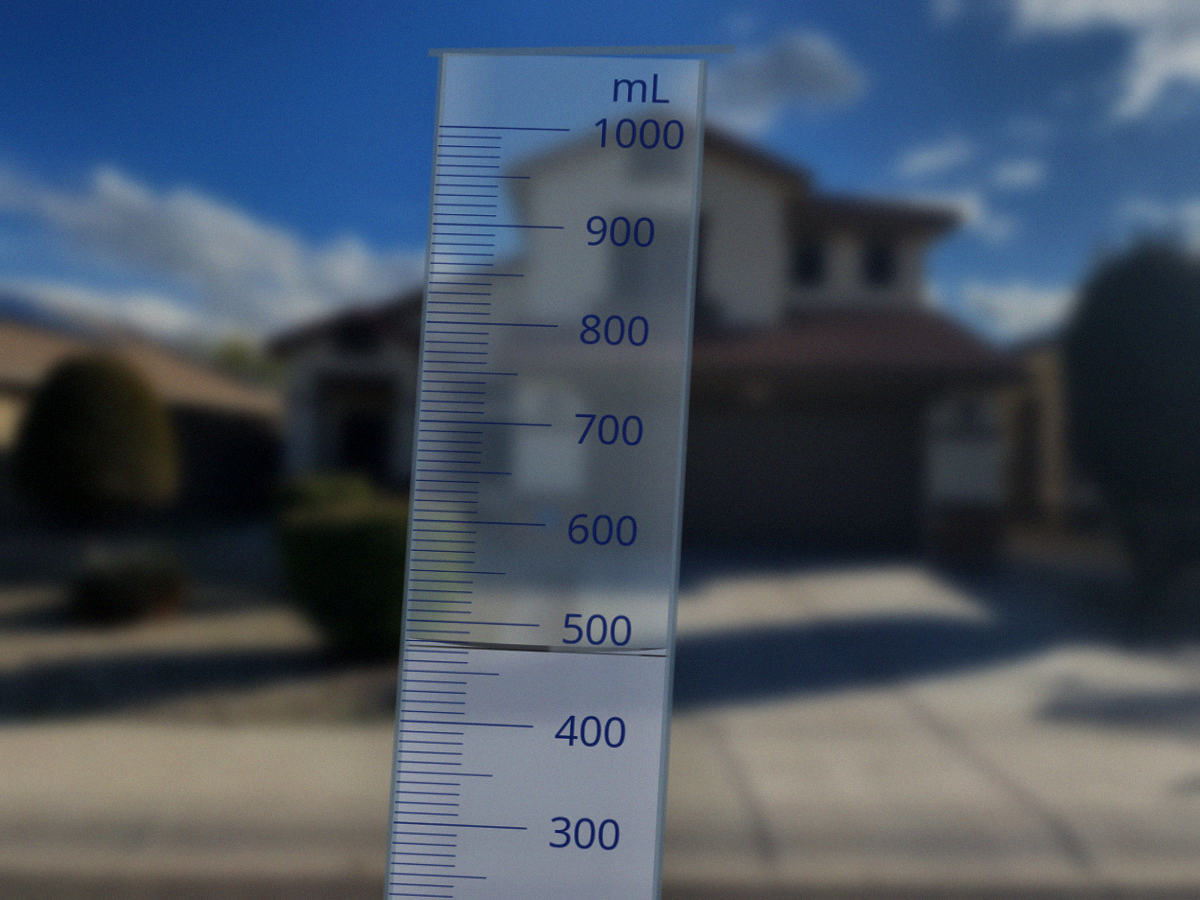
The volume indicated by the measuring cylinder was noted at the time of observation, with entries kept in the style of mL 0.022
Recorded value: mL 475
